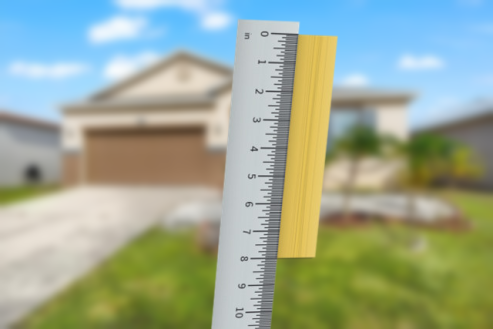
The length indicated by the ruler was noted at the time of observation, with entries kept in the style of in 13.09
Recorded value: in 8
